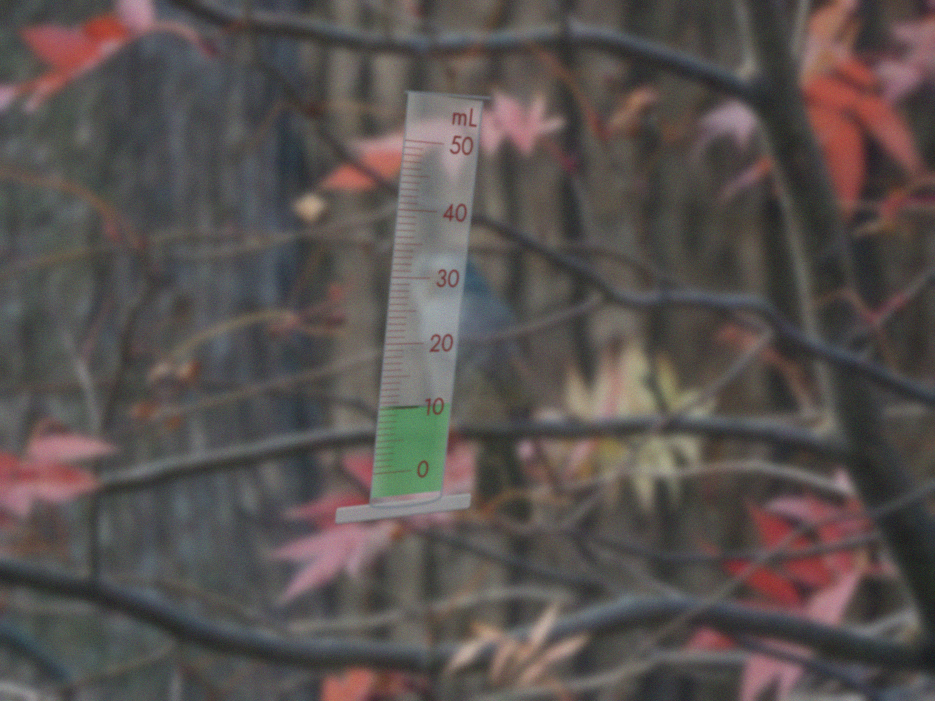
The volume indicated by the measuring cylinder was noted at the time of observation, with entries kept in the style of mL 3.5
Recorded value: mL 10
